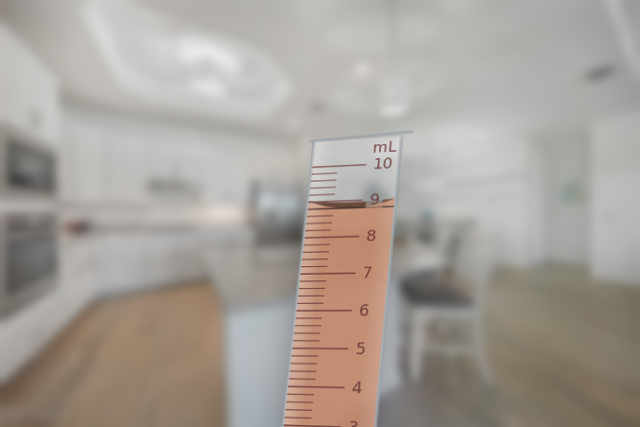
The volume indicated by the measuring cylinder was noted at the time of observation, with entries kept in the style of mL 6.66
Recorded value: mL 8.8
